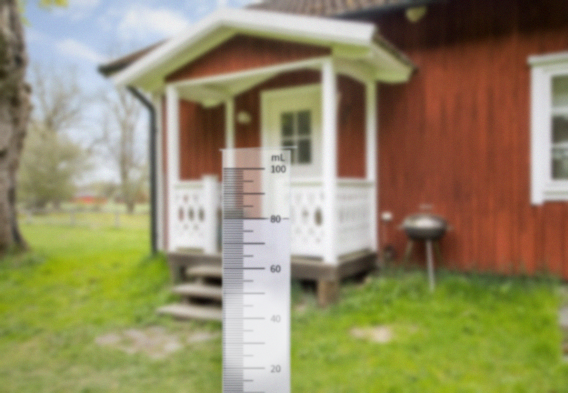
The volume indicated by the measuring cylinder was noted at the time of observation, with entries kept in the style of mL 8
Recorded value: mL 80
